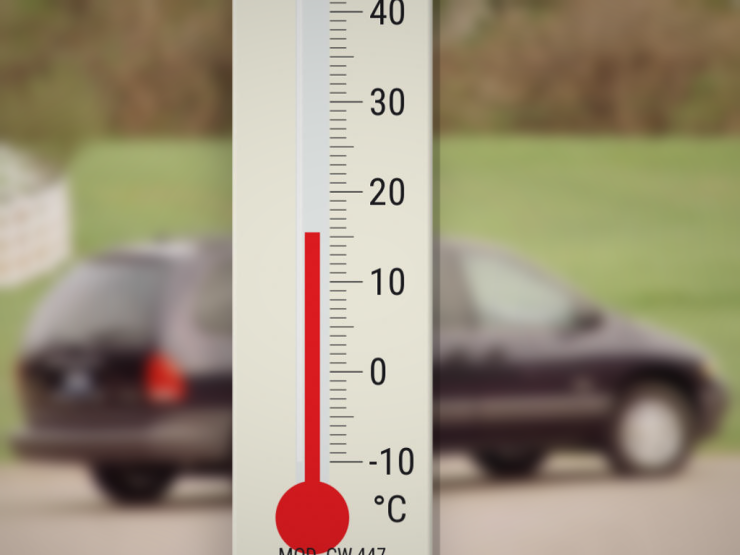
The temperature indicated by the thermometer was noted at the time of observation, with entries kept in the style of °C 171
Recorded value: °C 15.5
